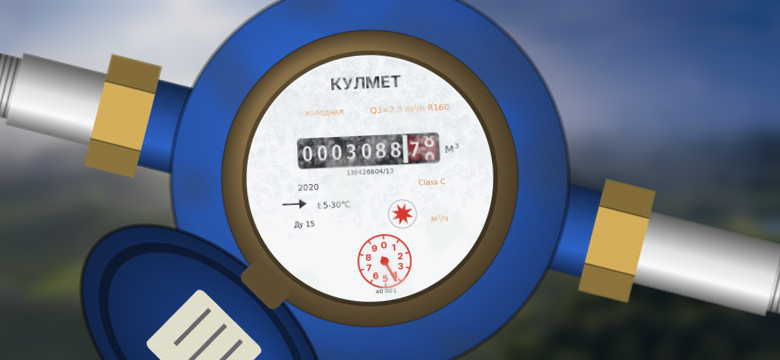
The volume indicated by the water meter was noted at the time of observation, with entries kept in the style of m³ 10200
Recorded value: m³ 3088.784
